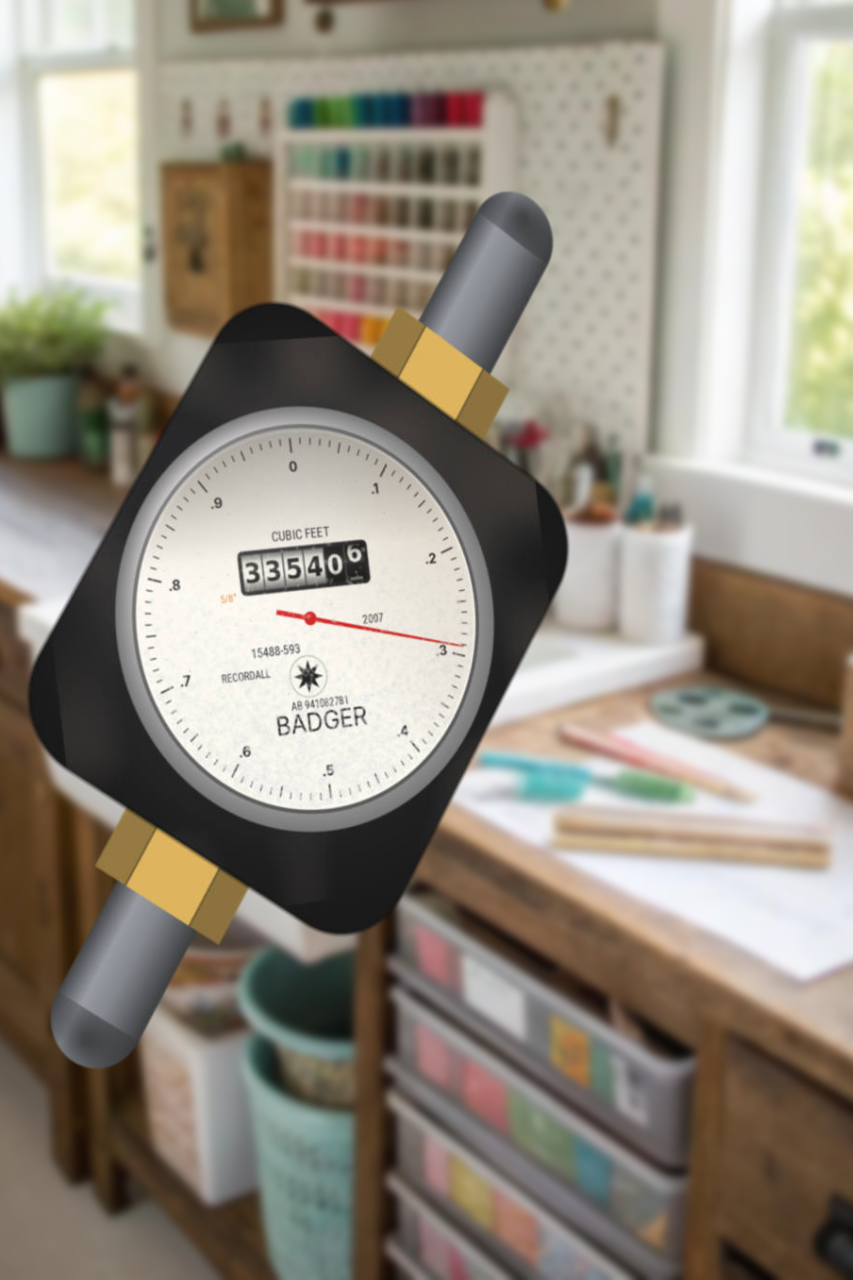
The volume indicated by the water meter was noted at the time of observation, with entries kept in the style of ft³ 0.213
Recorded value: ft³ 335406.29
